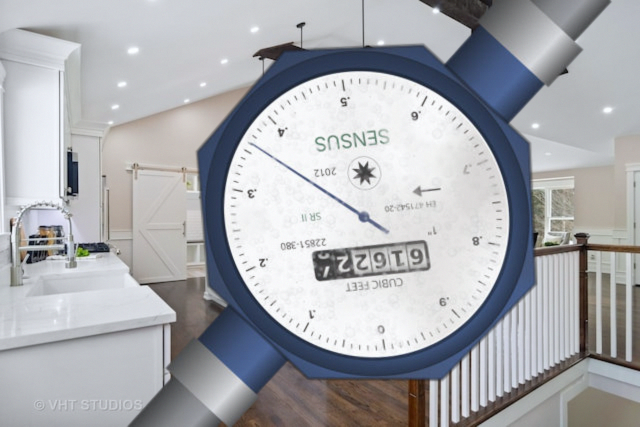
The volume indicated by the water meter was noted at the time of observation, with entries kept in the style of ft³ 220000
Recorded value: ft³ 616227.36
